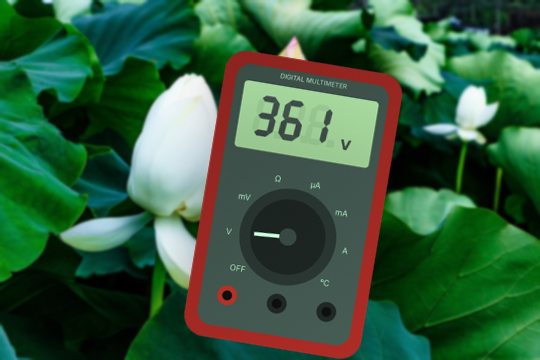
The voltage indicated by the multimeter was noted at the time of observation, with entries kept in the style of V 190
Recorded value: V 361
